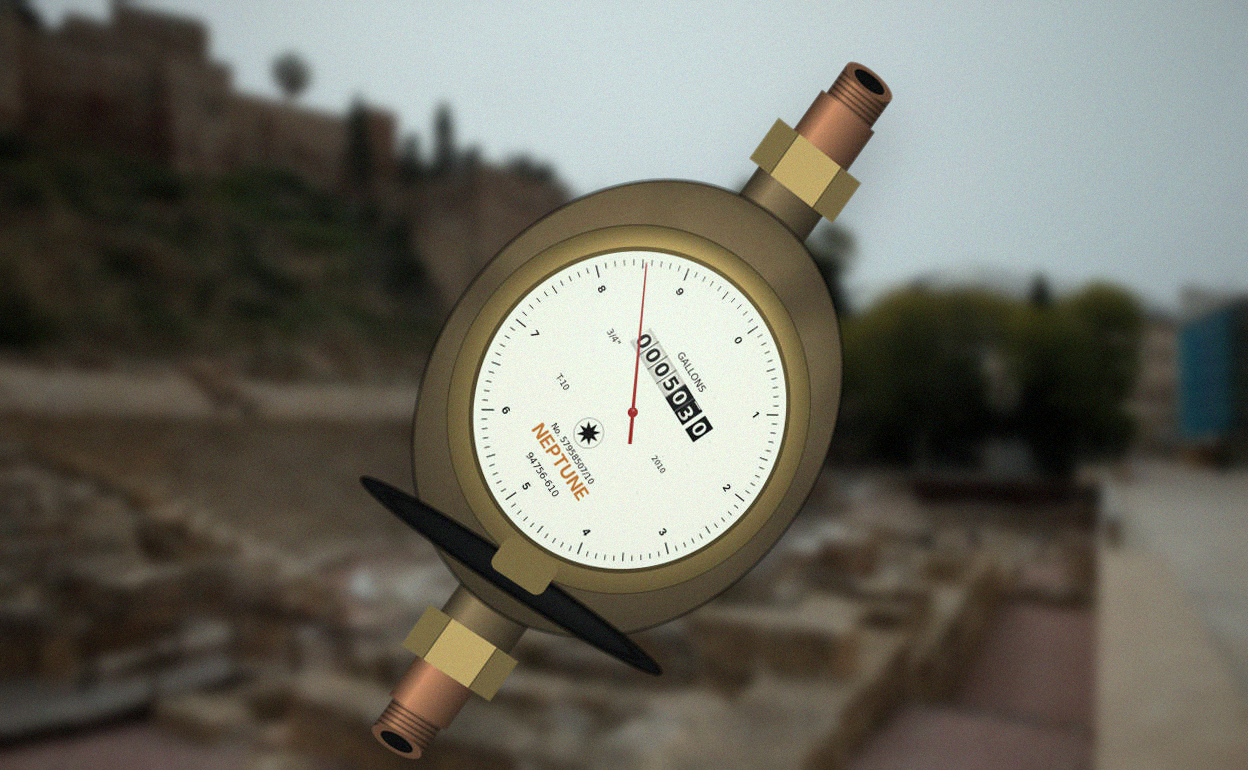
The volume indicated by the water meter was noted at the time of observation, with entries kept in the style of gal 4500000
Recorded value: gal 5028.5
